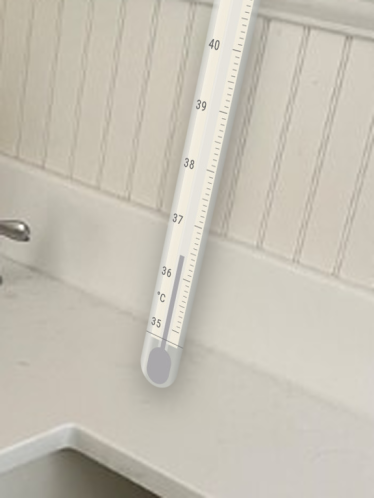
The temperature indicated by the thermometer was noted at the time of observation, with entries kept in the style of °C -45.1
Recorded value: °C 36.4
